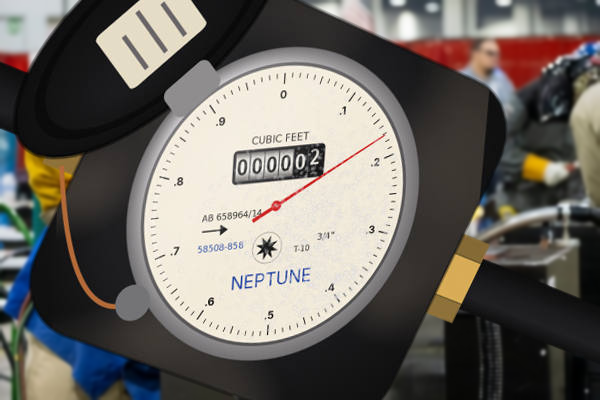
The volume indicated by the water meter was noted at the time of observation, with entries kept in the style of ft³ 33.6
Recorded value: ft³ 2.17
